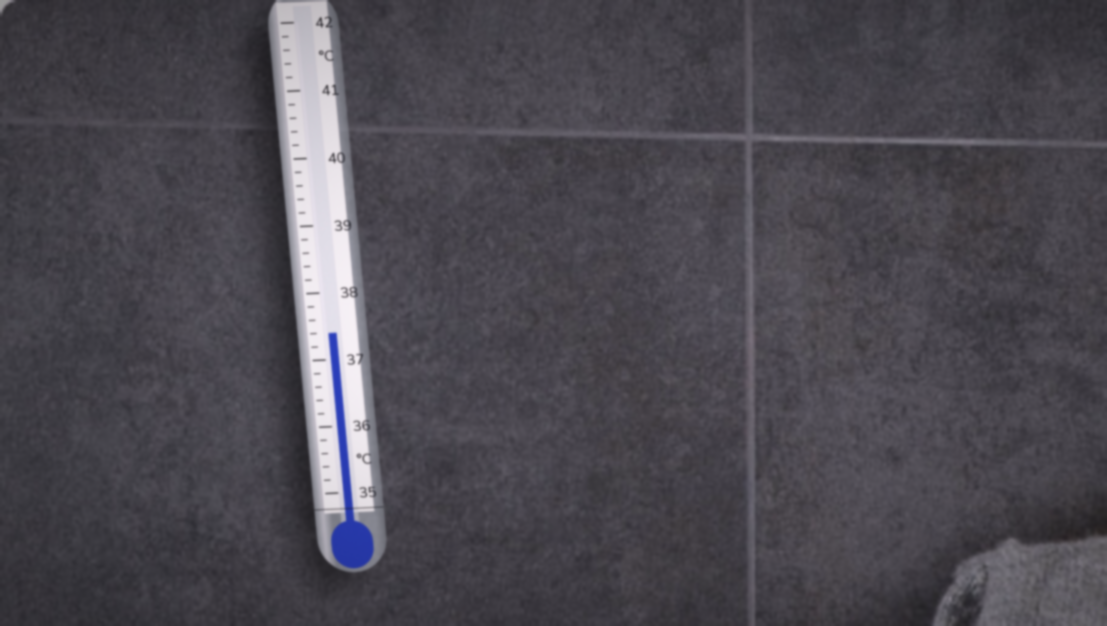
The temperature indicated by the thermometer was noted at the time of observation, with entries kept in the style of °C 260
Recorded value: °C 37.4
